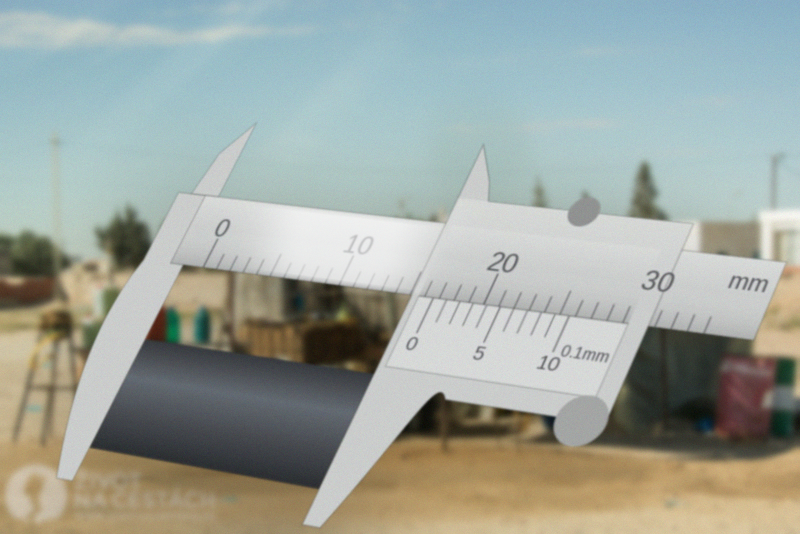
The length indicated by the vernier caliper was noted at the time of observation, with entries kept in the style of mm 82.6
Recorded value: mm 16.6
